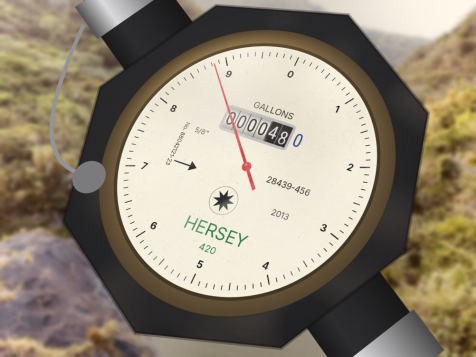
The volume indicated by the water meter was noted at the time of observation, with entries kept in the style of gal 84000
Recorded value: gal 478.8
